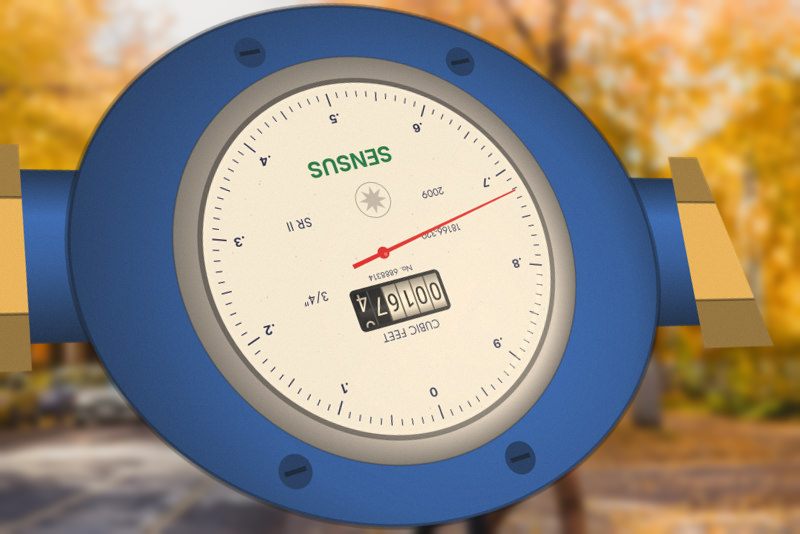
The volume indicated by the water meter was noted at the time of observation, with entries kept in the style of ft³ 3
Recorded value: ft³ 1673.72
